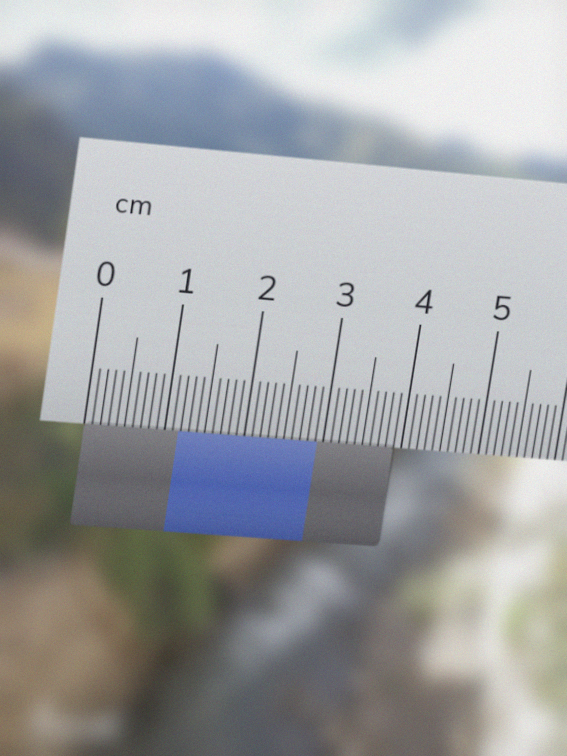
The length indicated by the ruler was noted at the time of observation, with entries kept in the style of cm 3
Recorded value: cm 3.9
